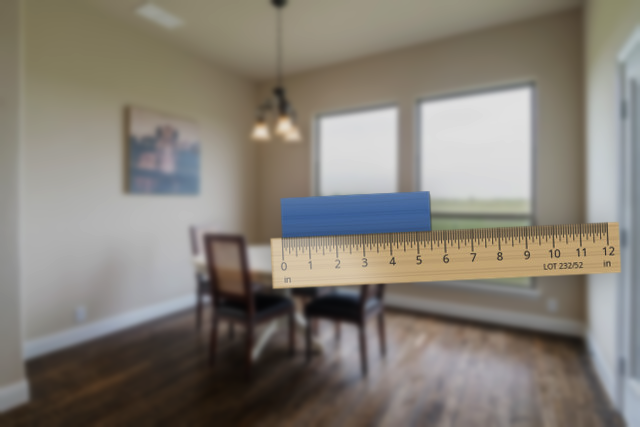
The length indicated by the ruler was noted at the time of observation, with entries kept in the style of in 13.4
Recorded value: in 5.5
